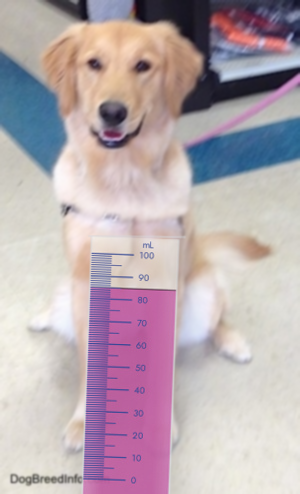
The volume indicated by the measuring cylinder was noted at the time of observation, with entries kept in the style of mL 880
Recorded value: mL 85
